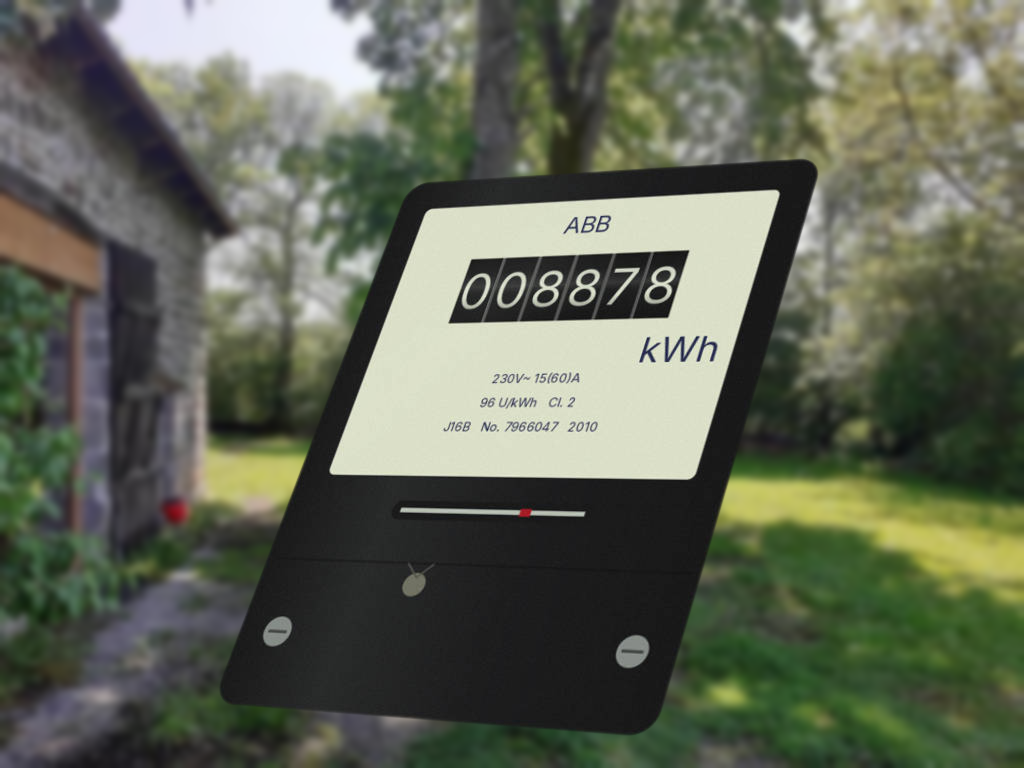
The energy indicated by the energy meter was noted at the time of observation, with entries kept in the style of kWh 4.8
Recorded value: kWh 8878
